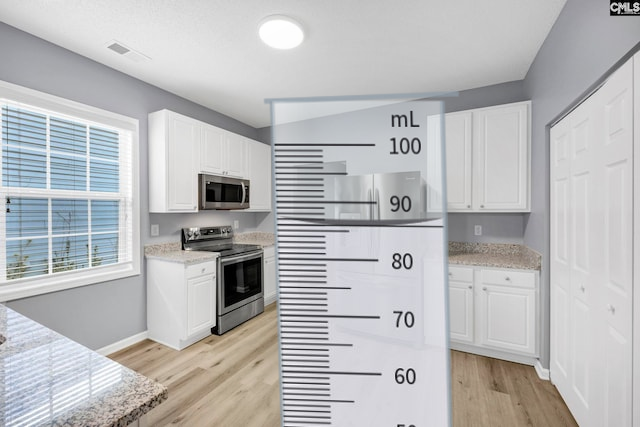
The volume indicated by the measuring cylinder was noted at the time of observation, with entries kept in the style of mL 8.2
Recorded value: mL 86
